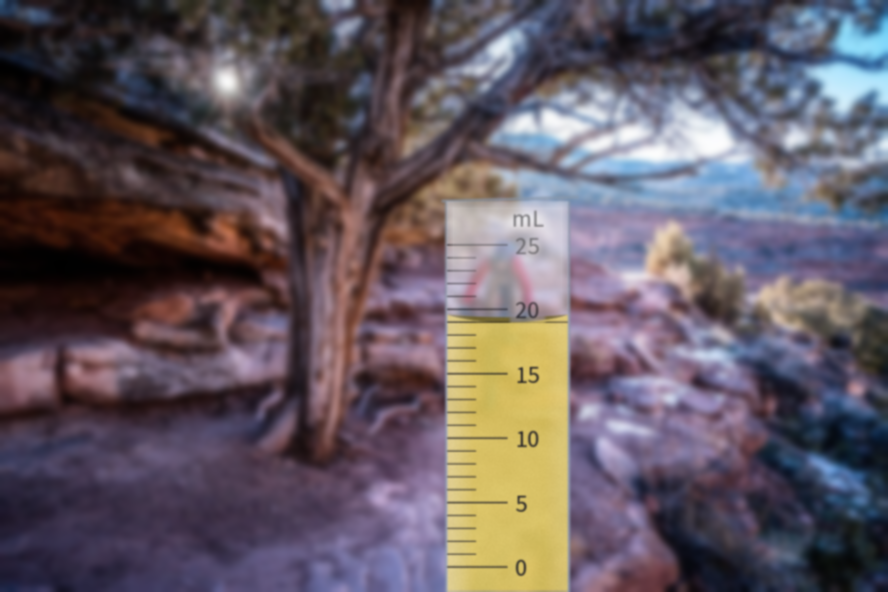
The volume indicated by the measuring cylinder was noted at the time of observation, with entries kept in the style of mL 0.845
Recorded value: mL 19
